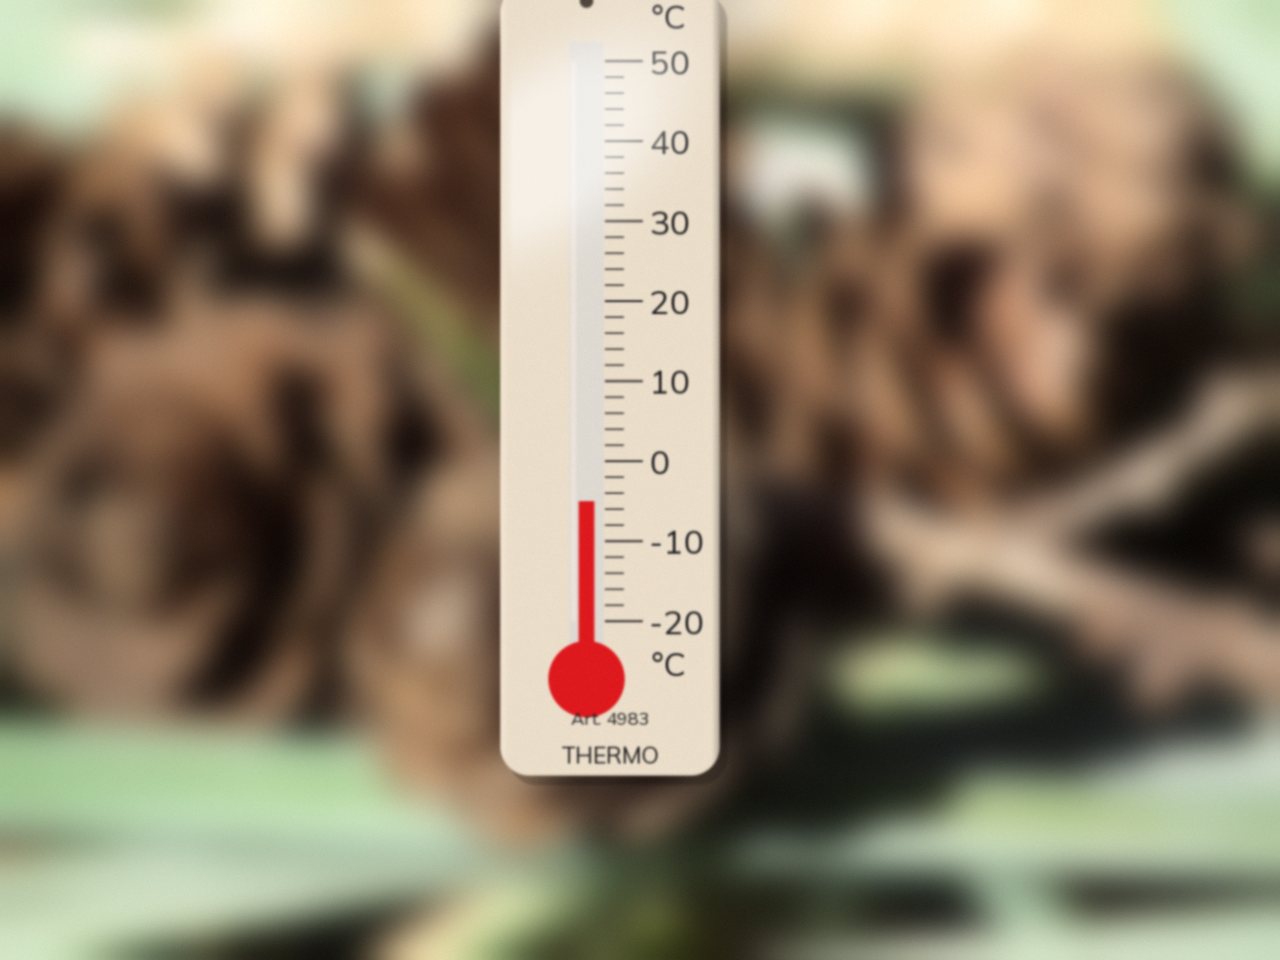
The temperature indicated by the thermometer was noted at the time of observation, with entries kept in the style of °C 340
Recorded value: °C -5
